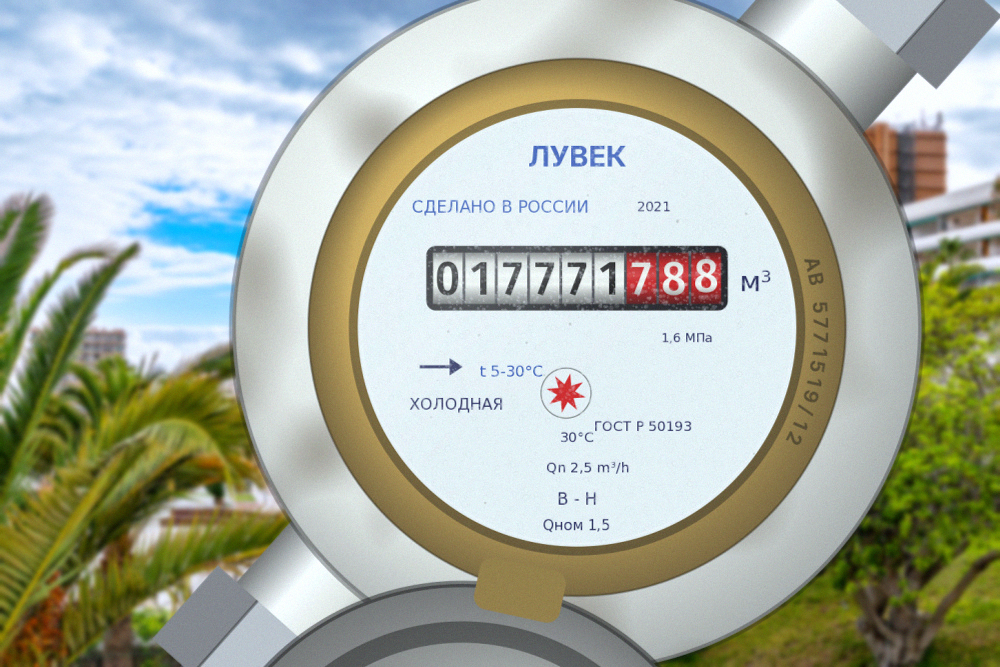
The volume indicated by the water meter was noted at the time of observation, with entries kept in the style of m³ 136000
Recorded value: m³ 17771.788
